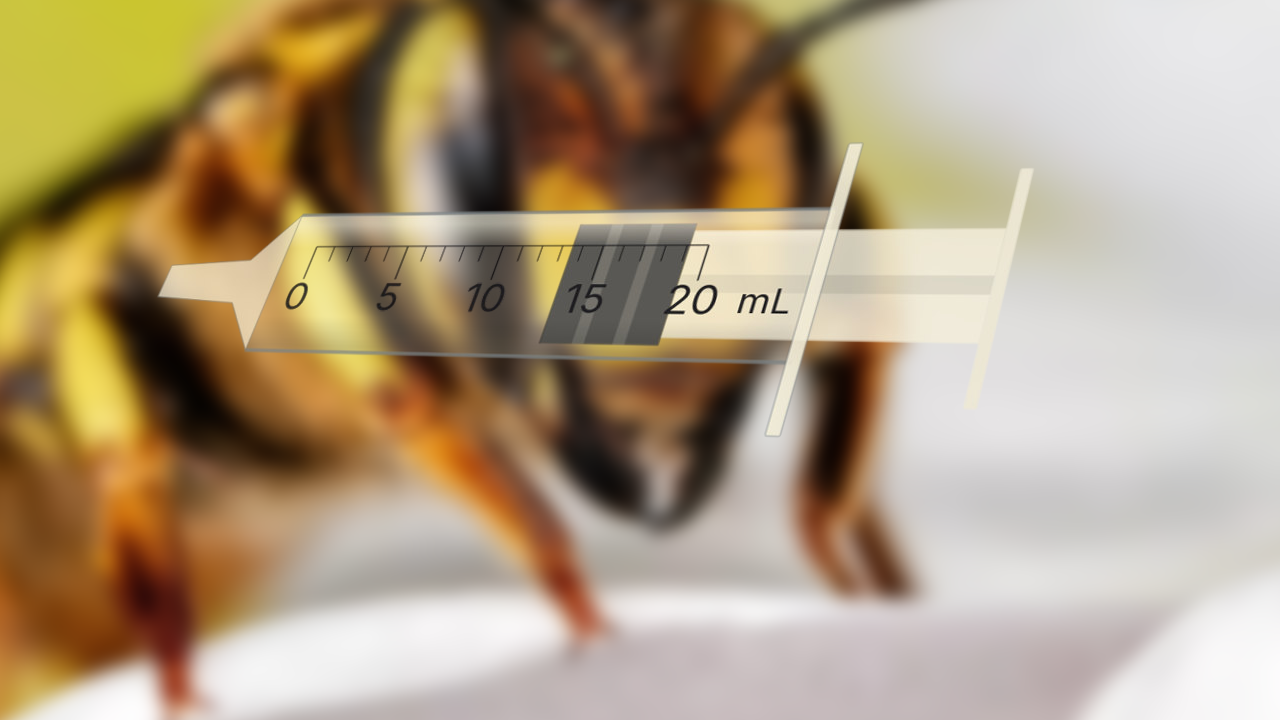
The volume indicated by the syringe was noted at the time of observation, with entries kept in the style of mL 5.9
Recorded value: mL 13.5
